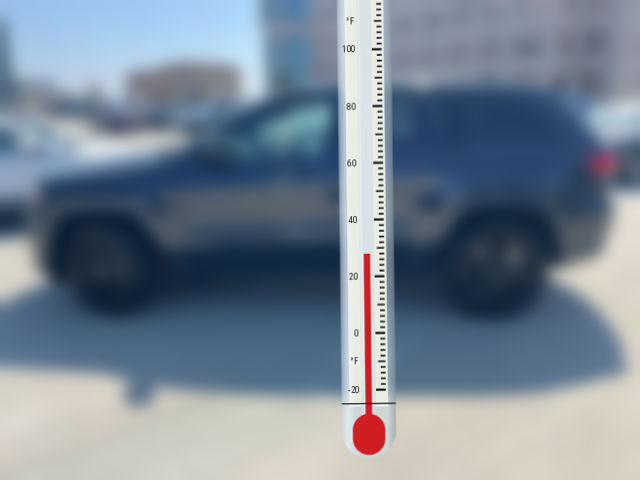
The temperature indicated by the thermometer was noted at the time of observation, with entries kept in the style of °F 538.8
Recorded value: °F 28
